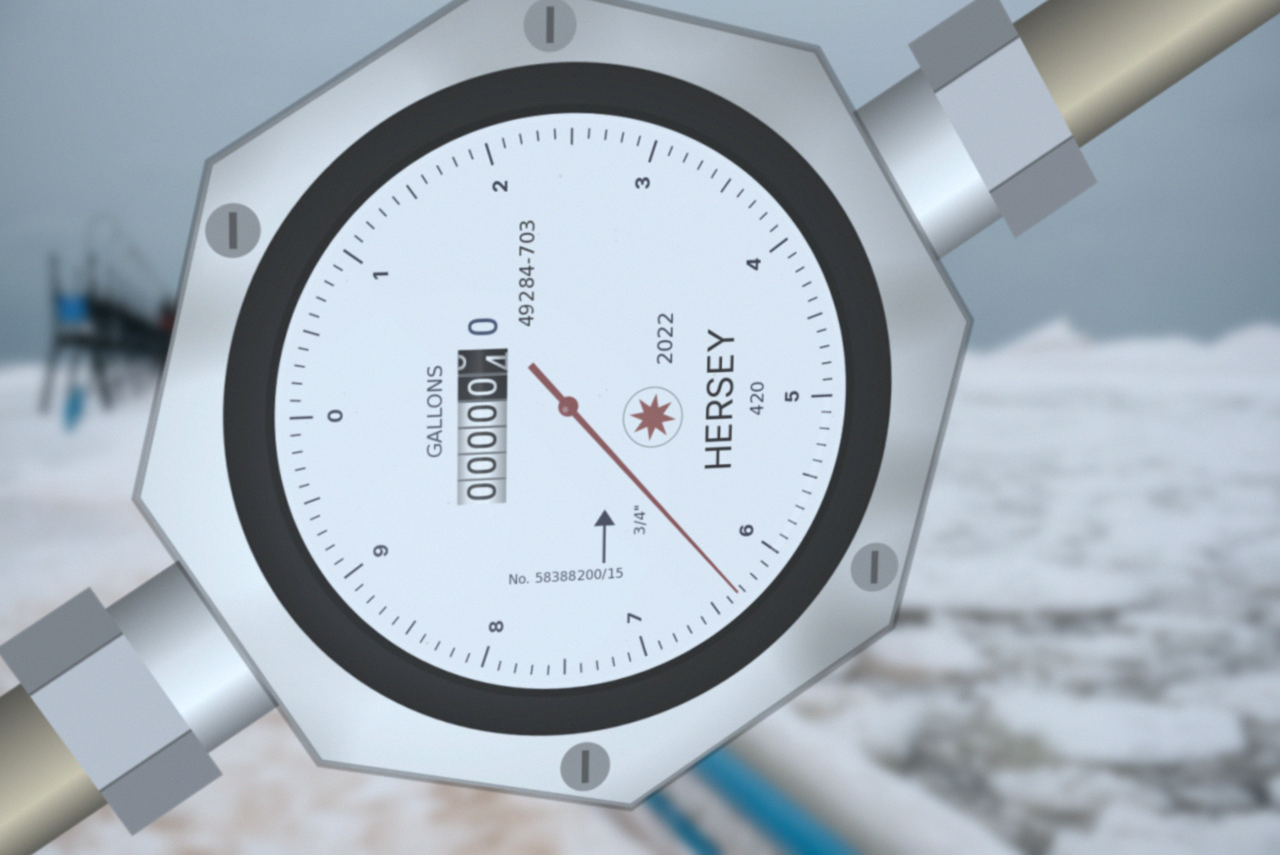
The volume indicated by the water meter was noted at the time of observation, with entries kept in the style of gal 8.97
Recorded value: gal 36.3
